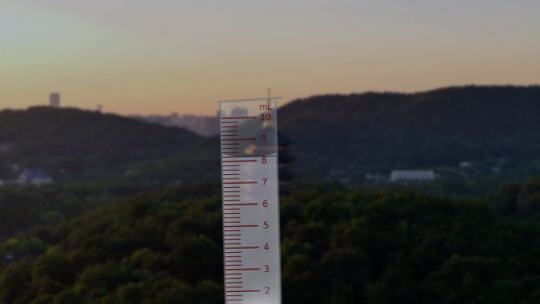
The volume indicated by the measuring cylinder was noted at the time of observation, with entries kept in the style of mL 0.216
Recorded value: mL 8.2
